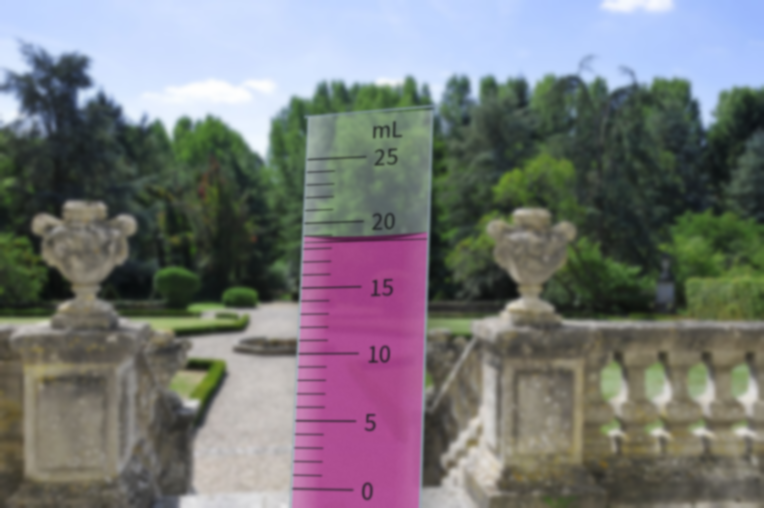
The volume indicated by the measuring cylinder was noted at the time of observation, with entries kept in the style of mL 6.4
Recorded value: mL 18.5
